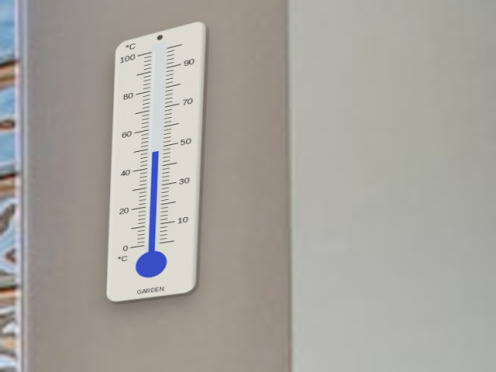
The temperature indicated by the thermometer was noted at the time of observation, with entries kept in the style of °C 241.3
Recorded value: °C 48
